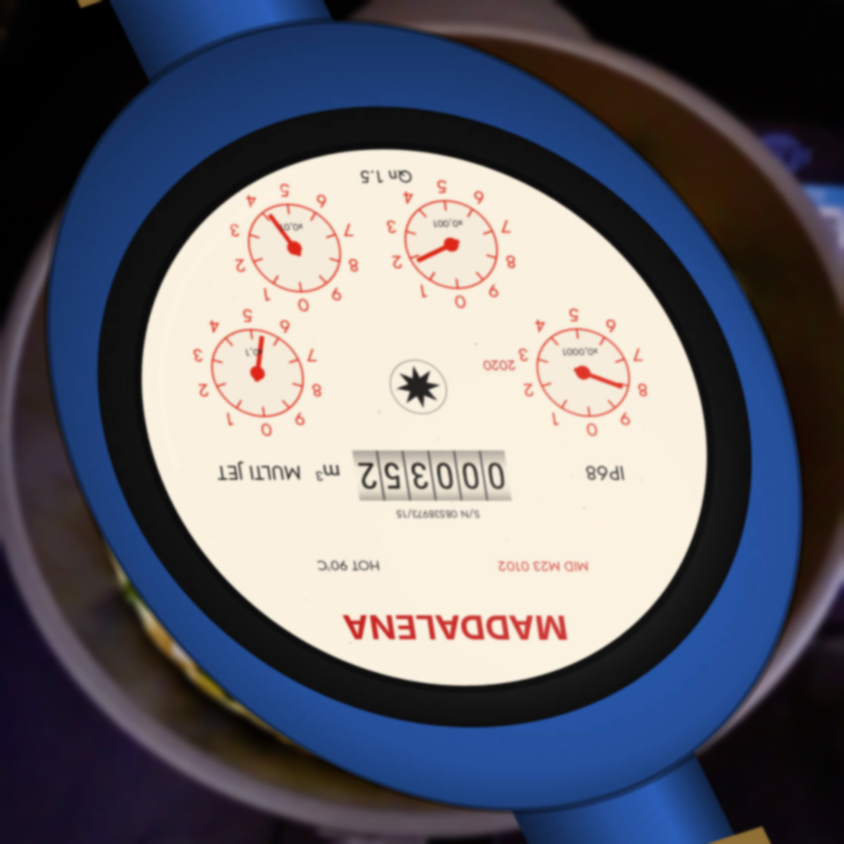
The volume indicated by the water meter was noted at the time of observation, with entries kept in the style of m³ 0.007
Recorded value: m³ 352.5418
